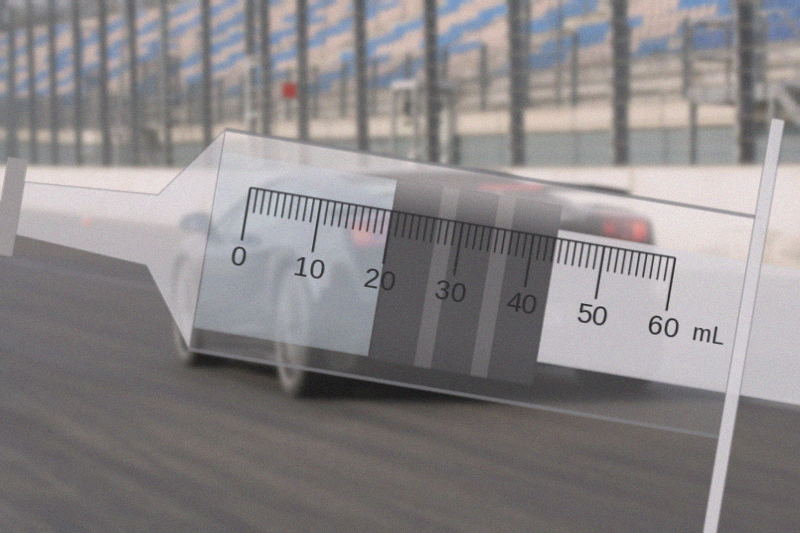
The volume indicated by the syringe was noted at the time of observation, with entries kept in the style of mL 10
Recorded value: mL 20
